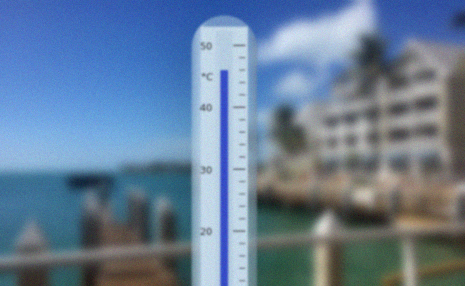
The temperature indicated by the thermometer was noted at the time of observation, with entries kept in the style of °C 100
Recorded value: °C 46
